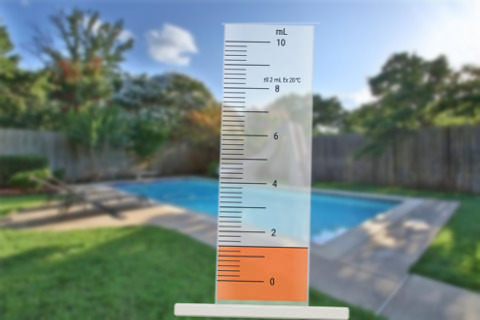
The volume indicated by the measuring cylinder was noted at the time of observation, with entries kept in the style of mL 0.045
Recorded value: mL 1.4
